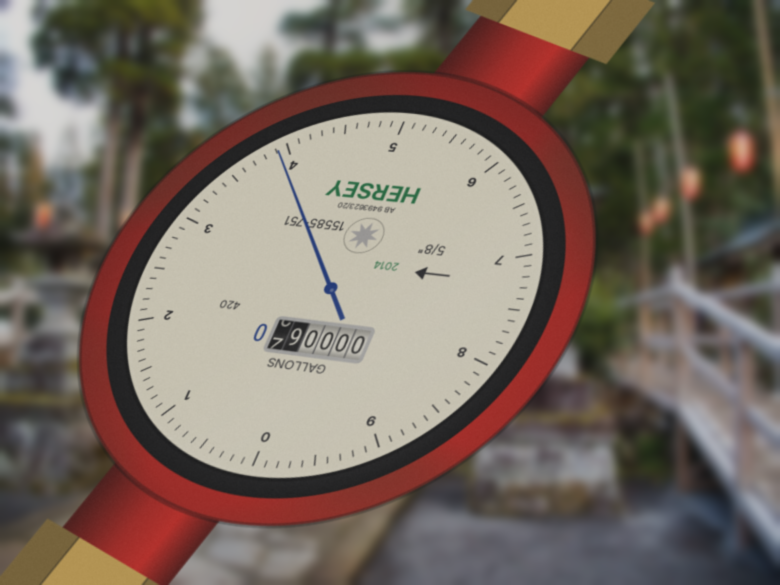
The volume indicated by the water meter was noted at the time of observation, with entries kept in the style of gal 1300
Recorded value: gal 623.9
